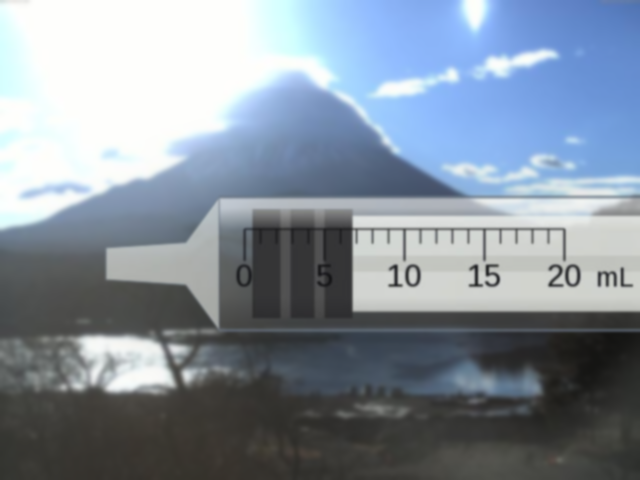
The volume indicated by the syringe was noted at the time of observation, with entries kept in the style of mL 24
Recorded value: mL 0.5
